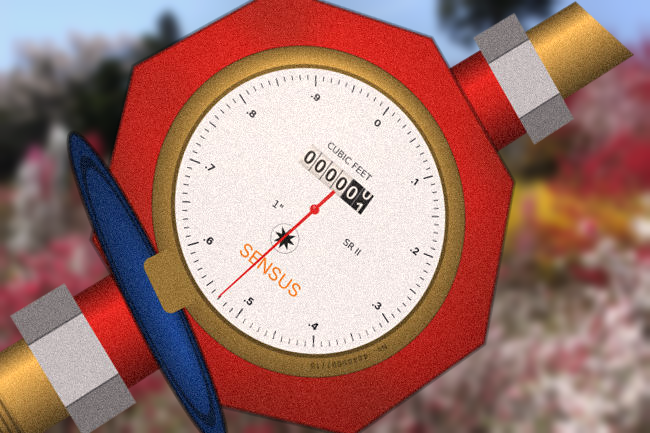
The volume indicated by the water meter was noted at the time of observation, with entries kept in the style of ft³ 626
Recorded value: ft³ 0.53
